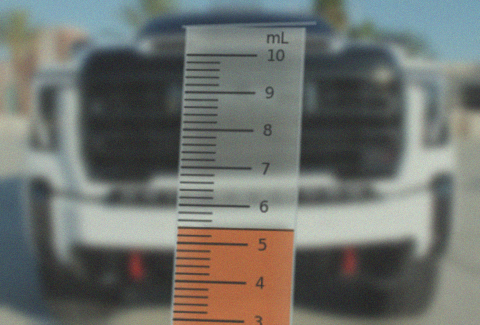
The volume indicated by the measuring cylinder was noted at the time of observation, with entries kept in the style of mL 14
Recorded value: mL 5.4
